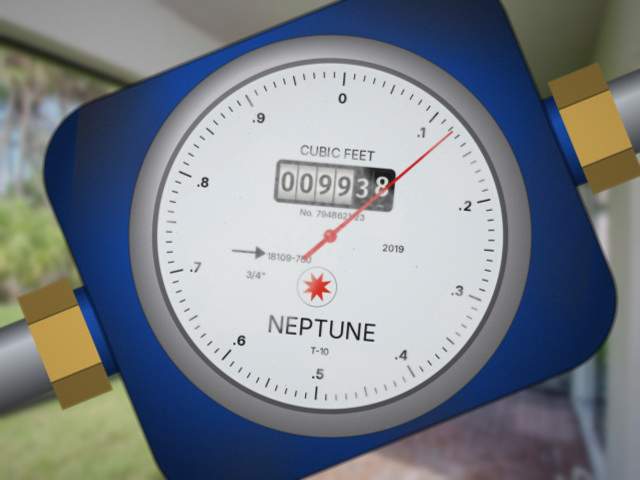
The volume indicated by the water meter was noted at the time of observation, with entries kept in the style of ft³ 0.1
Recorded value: ft³ 9938.12
